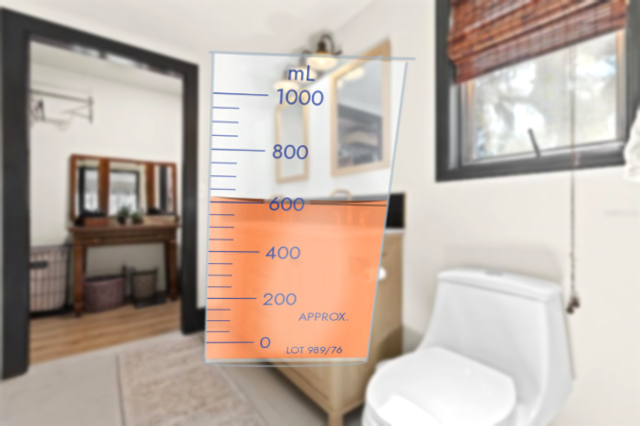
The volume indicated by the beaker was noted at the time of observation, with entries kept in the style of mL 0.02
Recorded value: mL 600
